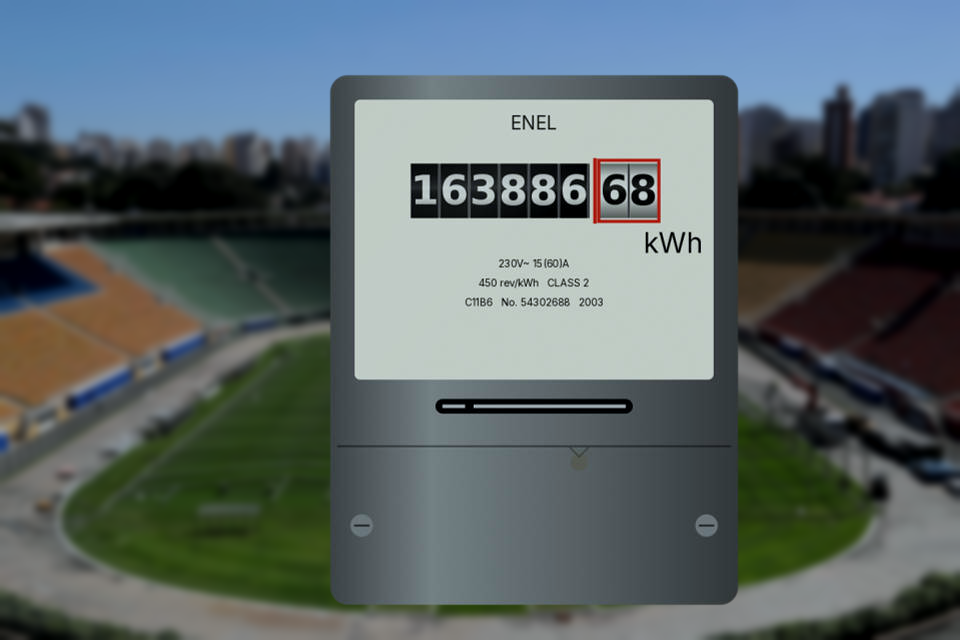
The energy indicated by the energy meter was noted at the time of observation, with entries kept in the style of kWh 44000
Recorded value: kWh 163886.68
